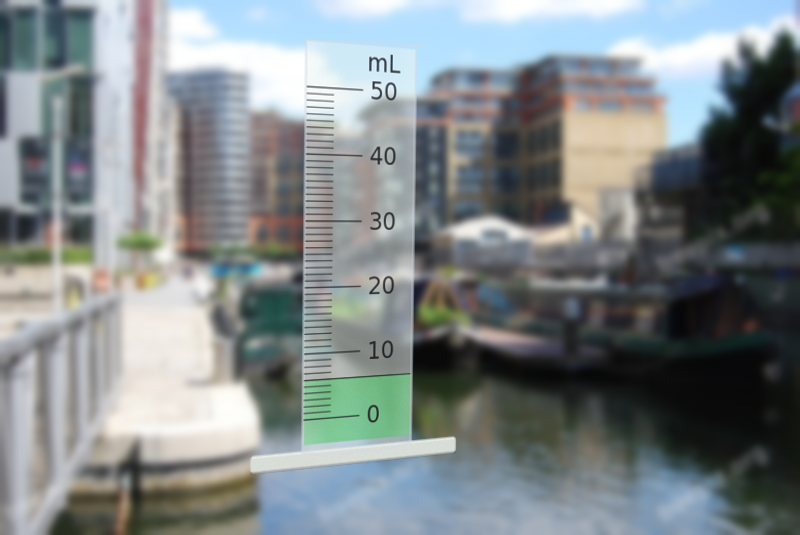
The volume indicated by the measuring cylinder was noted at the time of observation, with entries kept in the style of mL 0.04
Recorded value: mL 6
